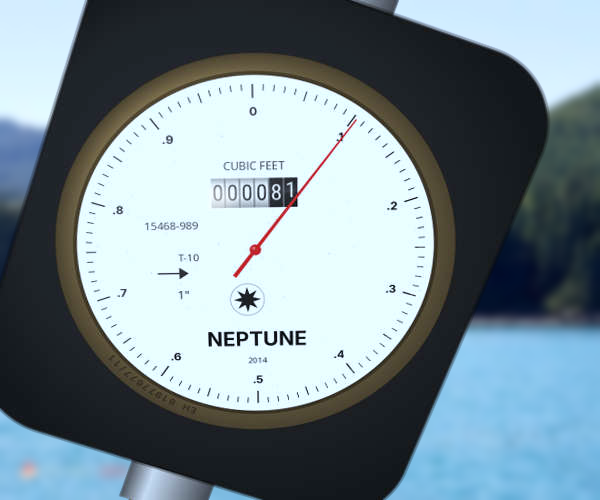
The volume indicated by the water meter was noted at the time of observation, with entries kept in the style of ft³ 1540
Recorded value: ft³ 81.10
